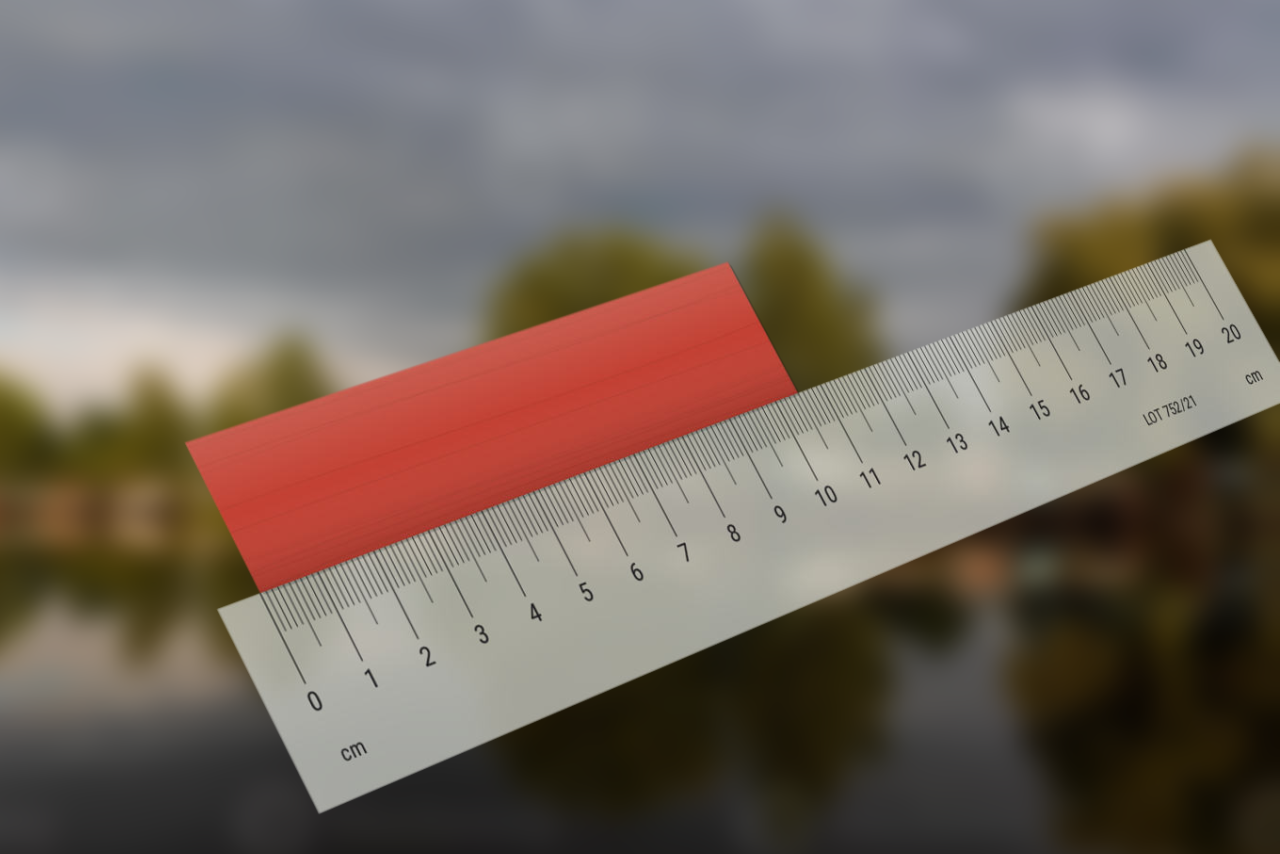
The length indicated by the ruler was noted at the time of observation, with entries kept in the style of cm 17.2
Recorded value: cm 10.5
